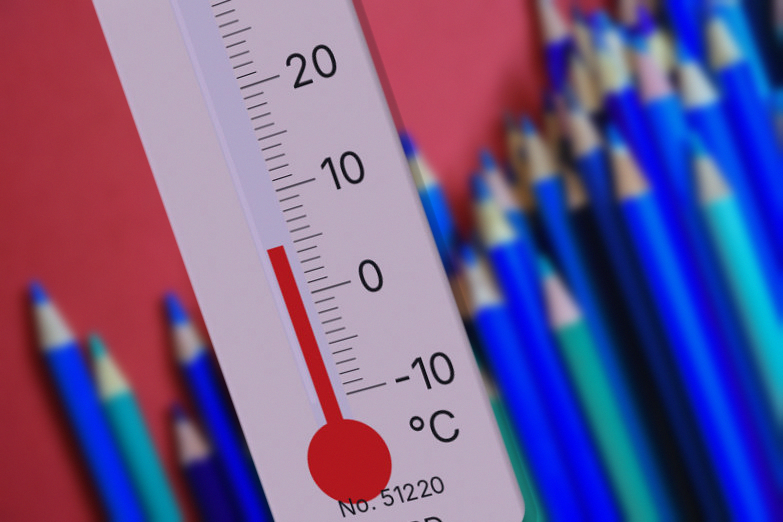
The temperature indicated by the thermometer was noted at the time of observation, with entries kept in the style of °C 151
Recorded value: °C 5
